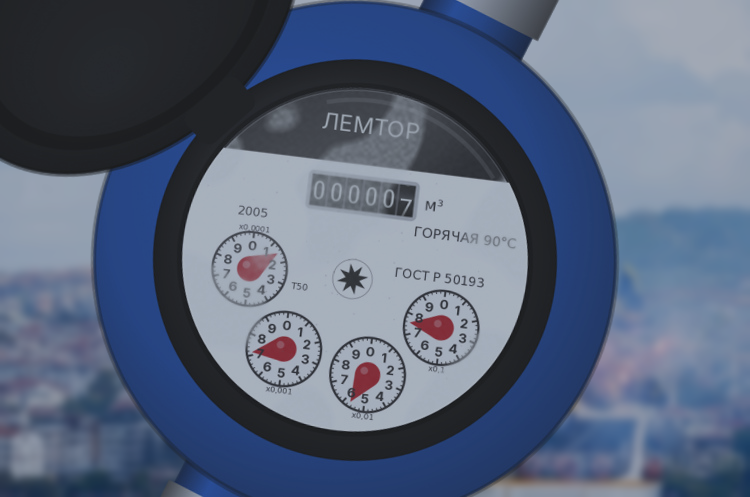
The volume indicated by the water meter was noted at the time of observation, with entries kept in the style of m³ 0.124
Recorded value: m³ 6.7571
